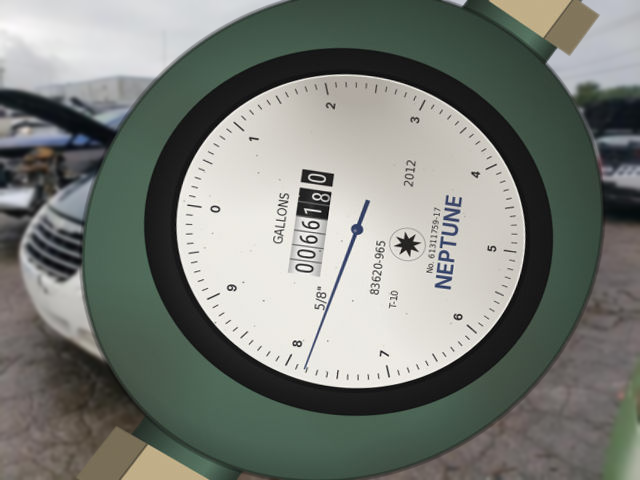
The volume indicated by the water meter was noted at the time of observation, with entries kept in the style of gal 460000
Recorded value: gal 66177.8
